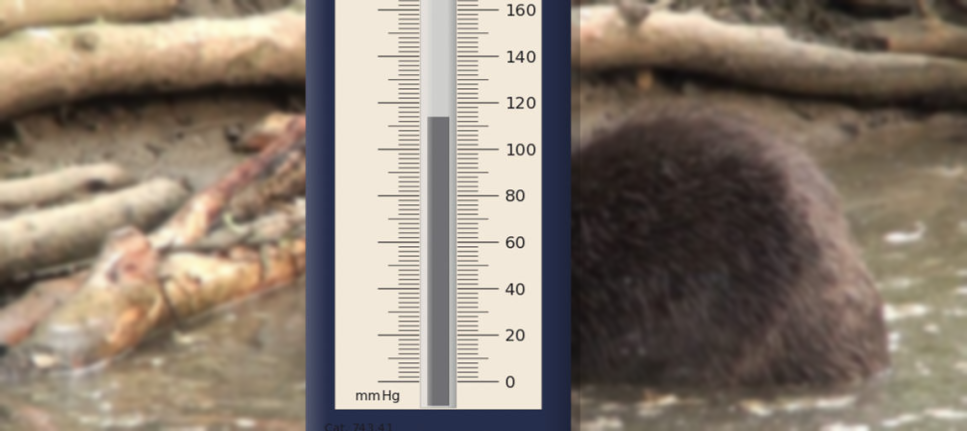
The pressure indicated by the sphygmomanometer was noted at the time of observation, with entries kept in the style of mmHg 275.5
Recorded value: mmHg 114
